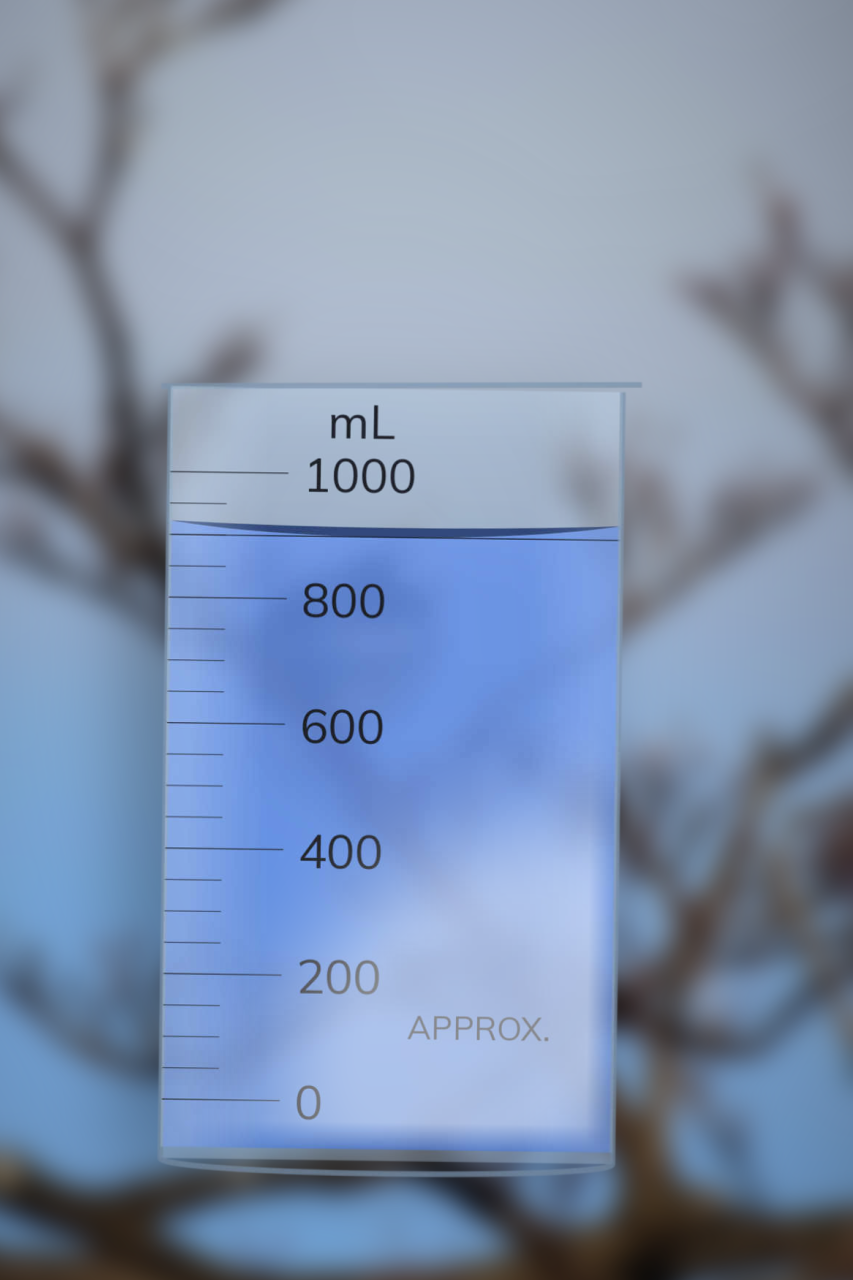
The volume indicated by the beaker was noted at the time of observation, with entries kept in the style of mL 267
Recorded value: mL 900
